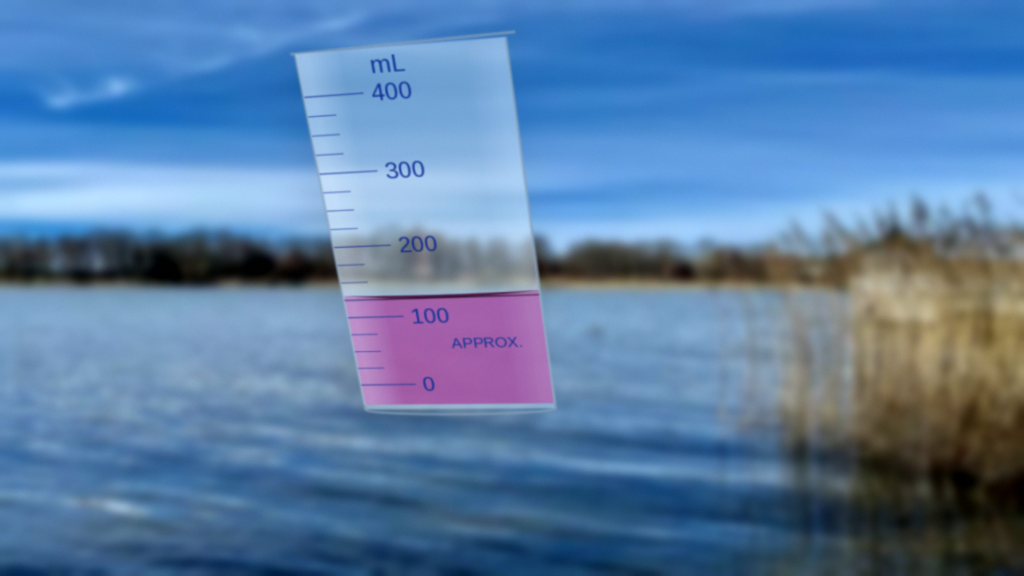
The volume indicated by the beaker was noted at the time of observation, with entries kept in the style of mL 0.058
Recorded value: mL 125
